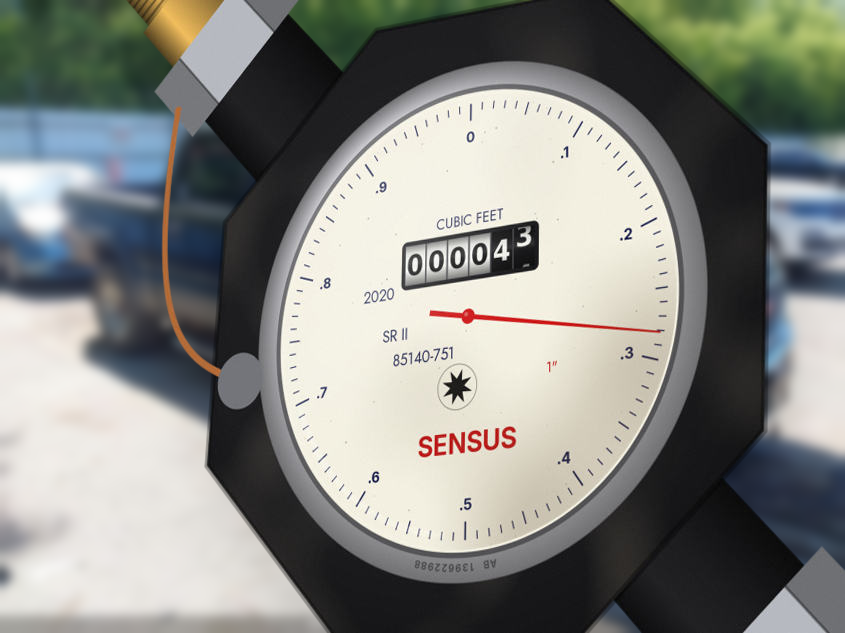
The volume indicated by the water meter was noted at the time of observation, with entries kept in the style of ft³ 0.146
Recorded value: ft³ 43.28
